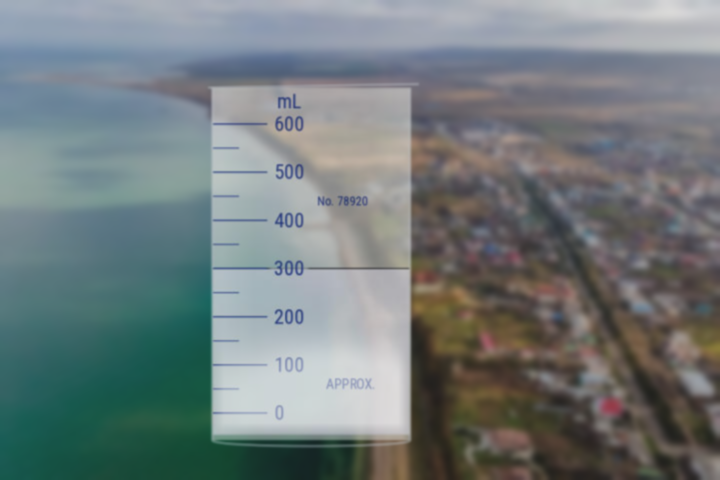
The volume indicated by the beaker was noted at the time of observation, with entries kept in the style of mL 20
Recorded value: mL 300
